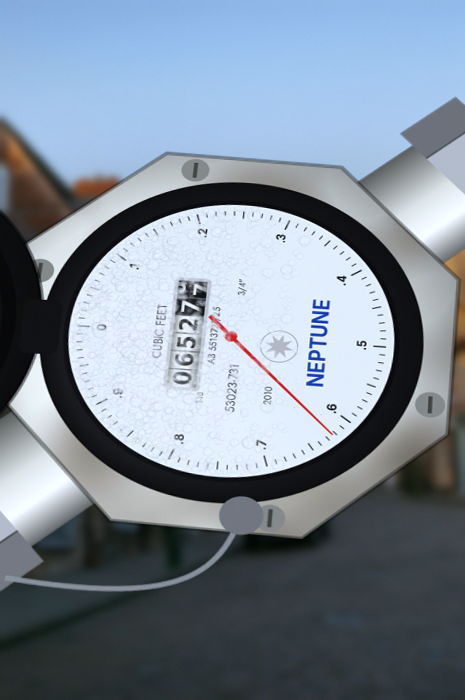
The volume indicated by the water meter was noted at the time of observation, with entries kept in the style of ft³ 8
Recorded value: ft³ 65276.62
